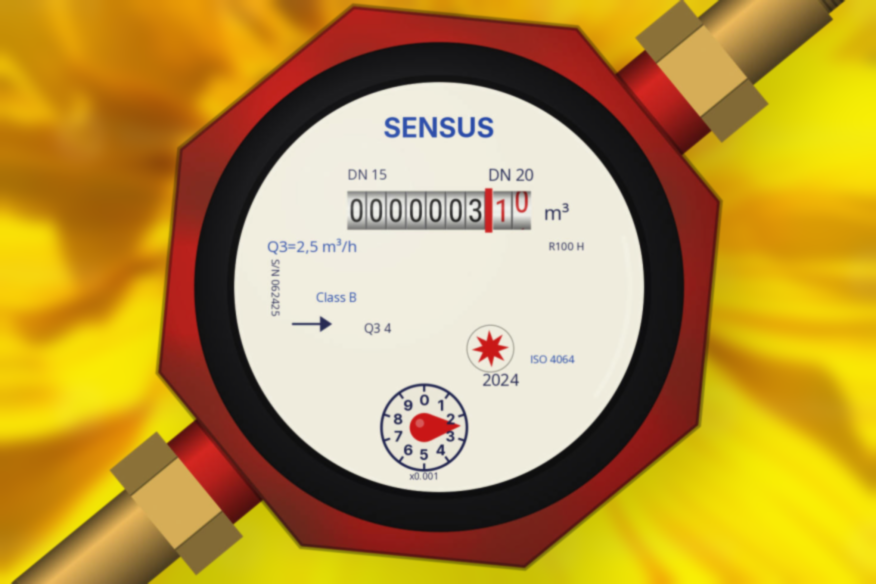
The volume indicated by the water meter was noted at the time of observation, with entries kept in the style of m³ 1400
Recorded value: m³ 3.102
